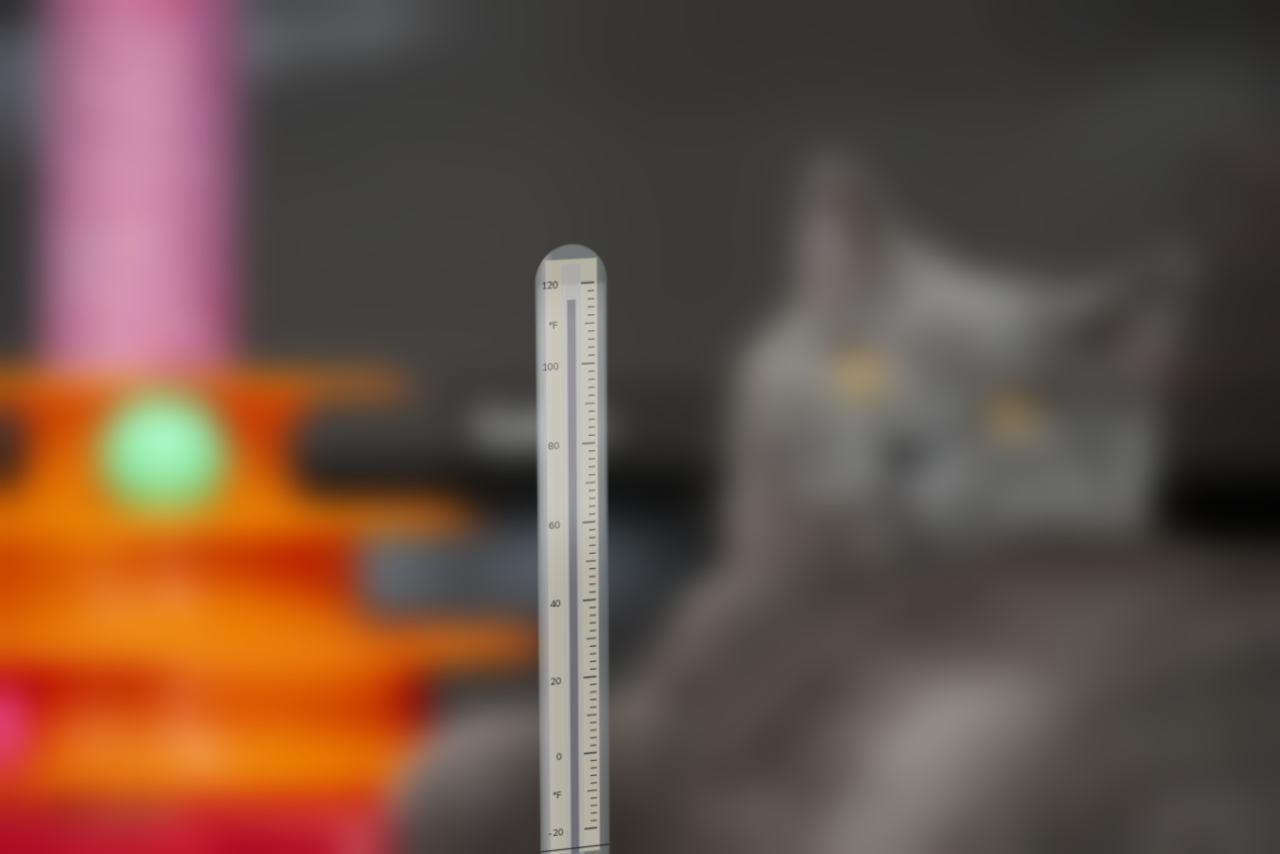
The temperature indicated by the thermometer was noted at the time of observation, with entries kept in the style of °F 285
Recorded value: °F 116
